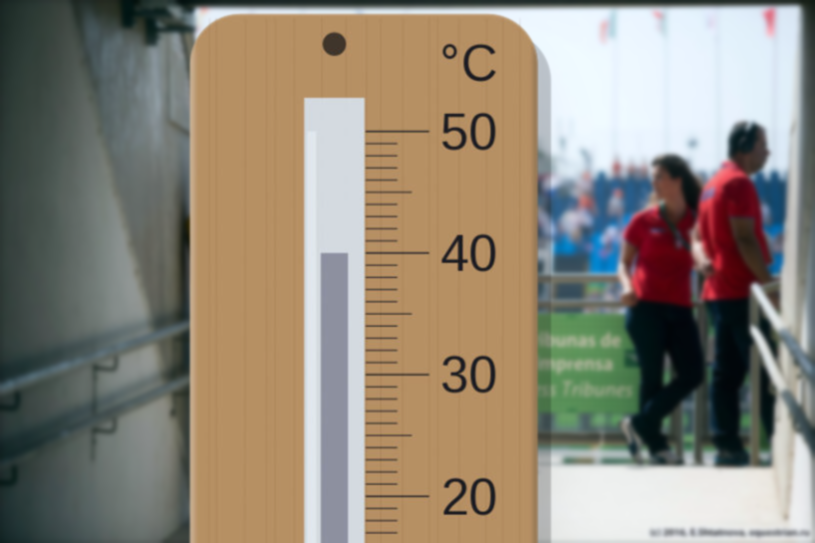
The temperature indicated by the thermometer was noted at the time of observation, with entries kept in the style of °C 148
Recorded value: °C 40
